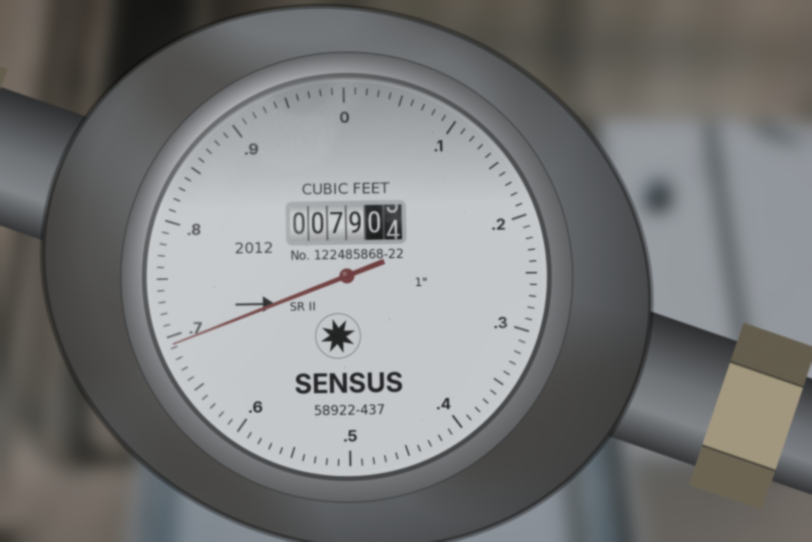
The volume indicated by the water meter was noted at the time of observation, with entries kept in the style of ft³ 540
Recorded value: ft³ 7903.69
